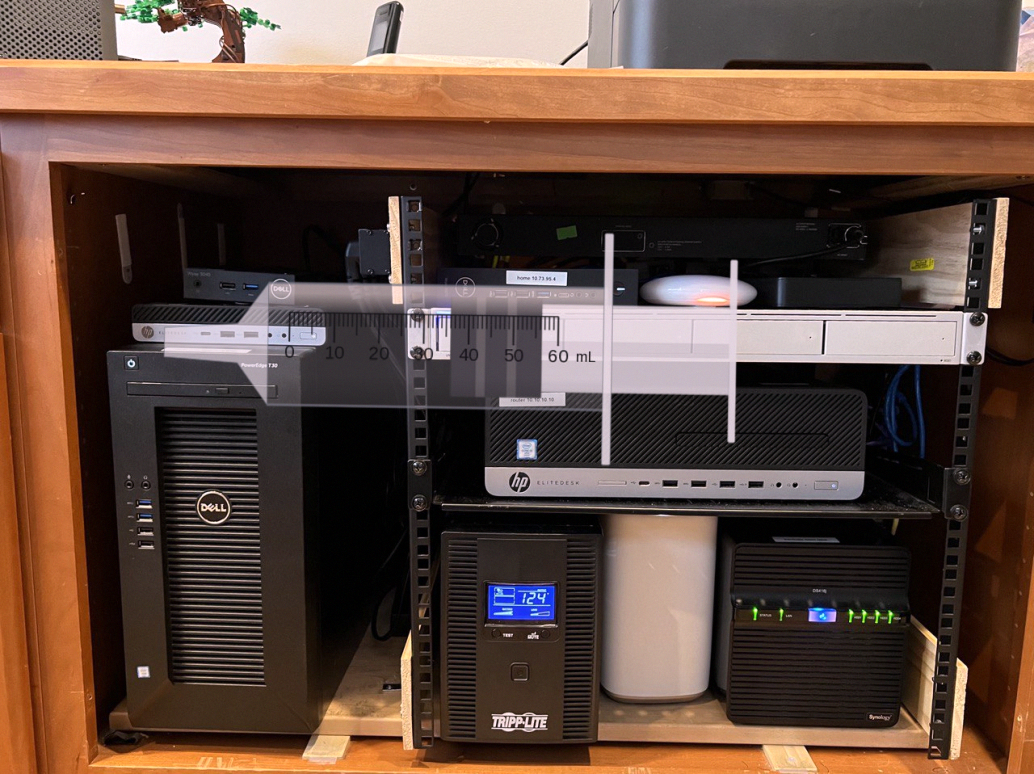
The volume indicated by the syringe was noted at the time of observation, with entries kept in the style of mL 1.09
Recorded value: mL 36
